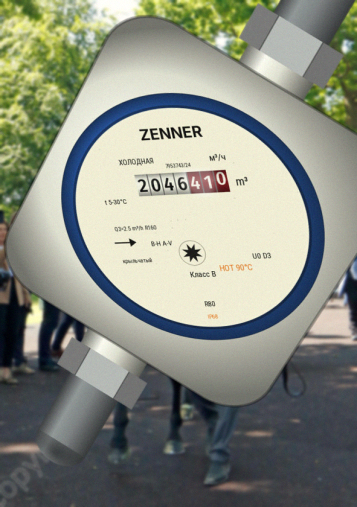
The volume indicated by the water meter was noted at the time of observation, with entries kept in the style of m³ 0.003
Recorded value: m³ 2046.410
